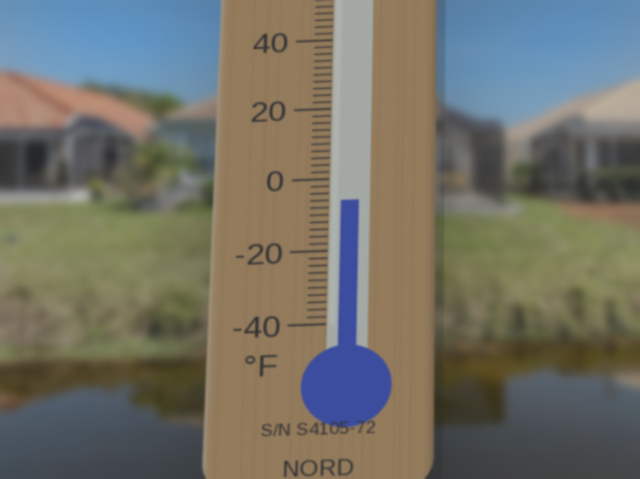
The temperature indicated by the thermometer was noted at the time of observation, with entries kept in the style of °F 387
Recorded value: °F -6
